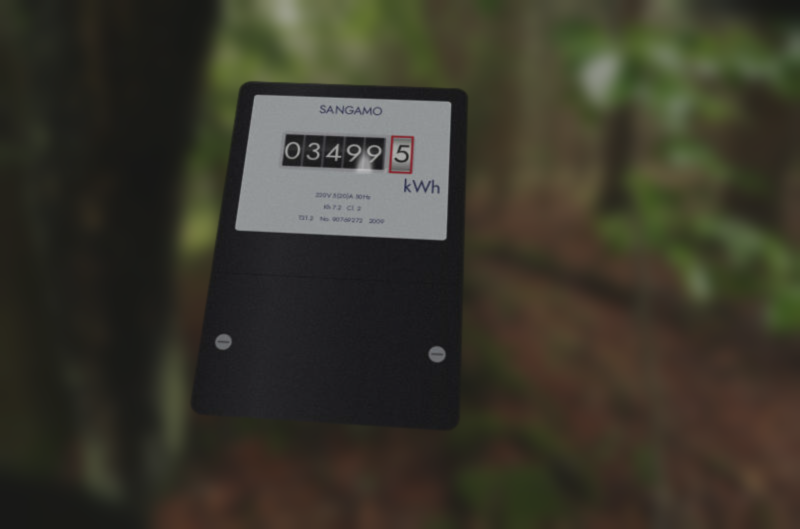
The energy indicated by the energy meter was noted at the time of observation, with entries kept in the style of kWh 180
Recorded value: kWh 3499.5
